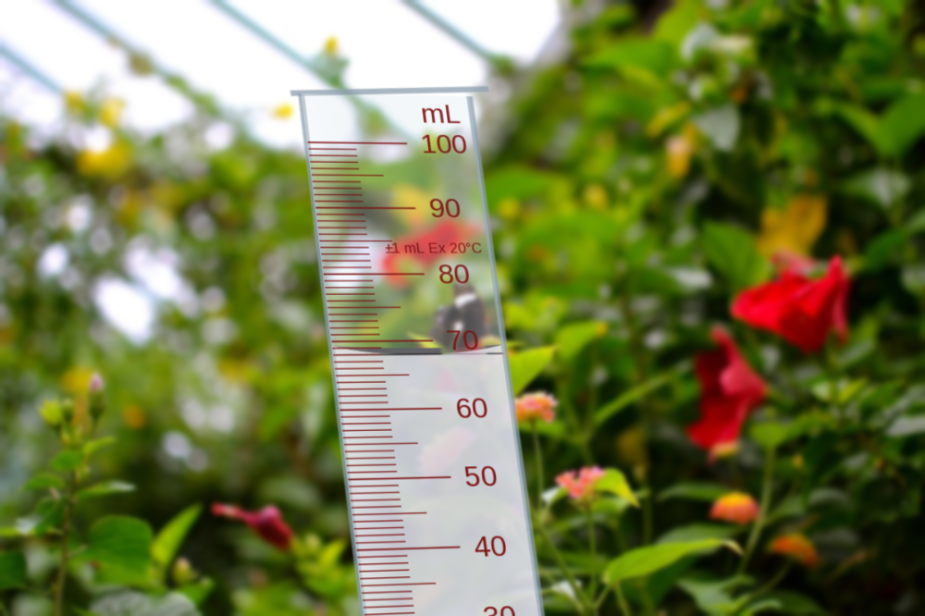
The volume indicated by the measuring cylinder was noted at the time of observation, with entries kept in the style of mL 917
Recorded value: mL 68
